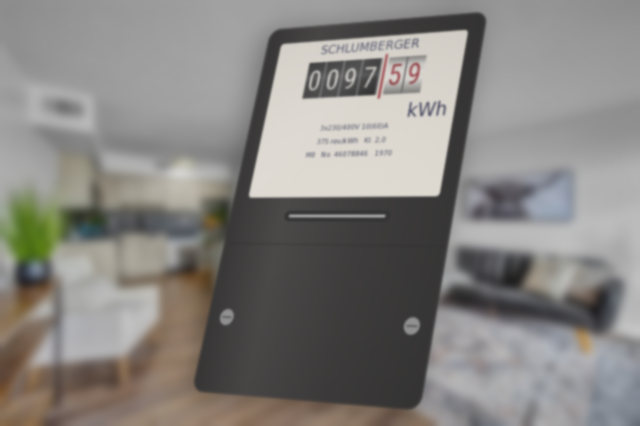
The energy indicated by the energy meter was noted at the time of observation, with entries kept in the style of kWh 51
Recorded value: kWh 97.59
